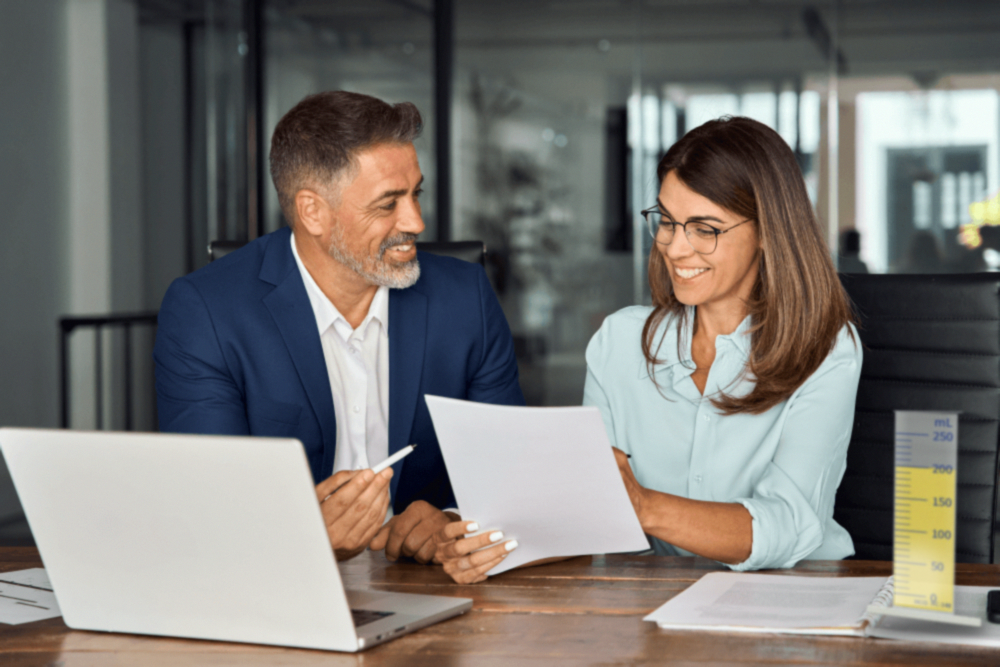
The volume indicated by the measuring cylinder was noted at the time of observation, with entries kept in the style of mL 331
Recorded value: mL 200
